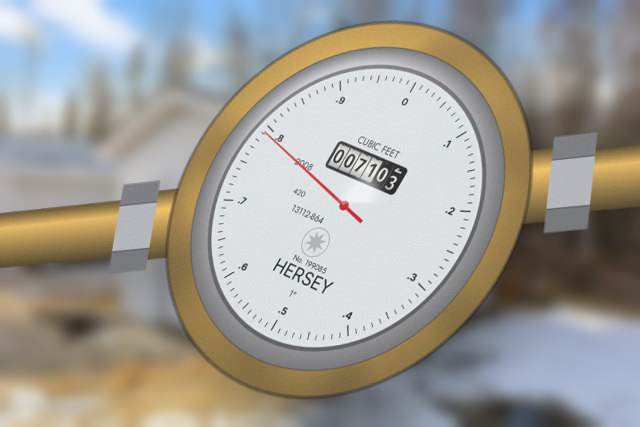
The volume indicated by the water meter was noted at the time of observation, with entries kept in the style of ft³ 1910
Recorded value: ft³ 7102.79
